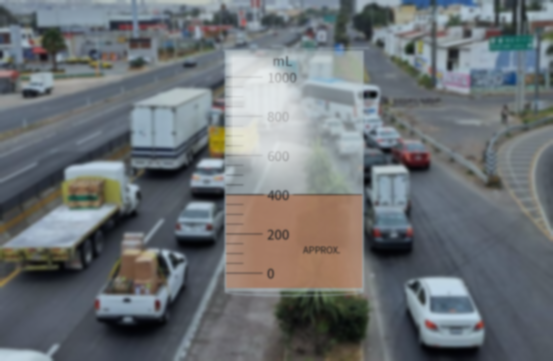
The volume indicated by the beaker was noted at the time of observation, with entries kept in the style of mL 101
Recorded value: mL 400
